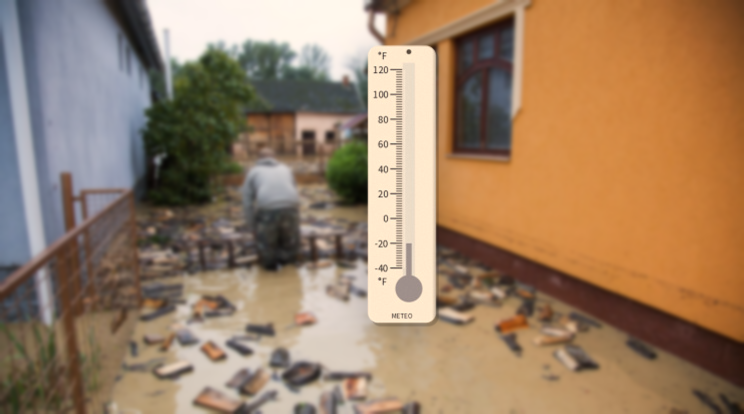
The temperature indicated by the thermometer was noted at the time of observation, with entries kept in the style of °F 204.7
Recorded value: °F -20
